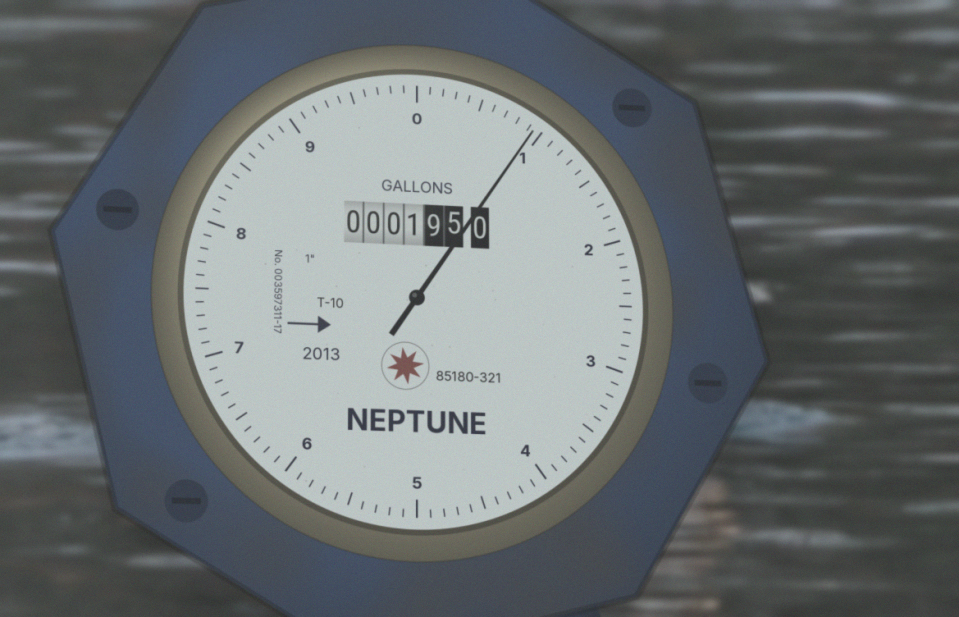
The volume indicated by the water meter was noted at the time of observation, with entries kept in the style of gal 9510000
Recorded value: gal 1950.9
